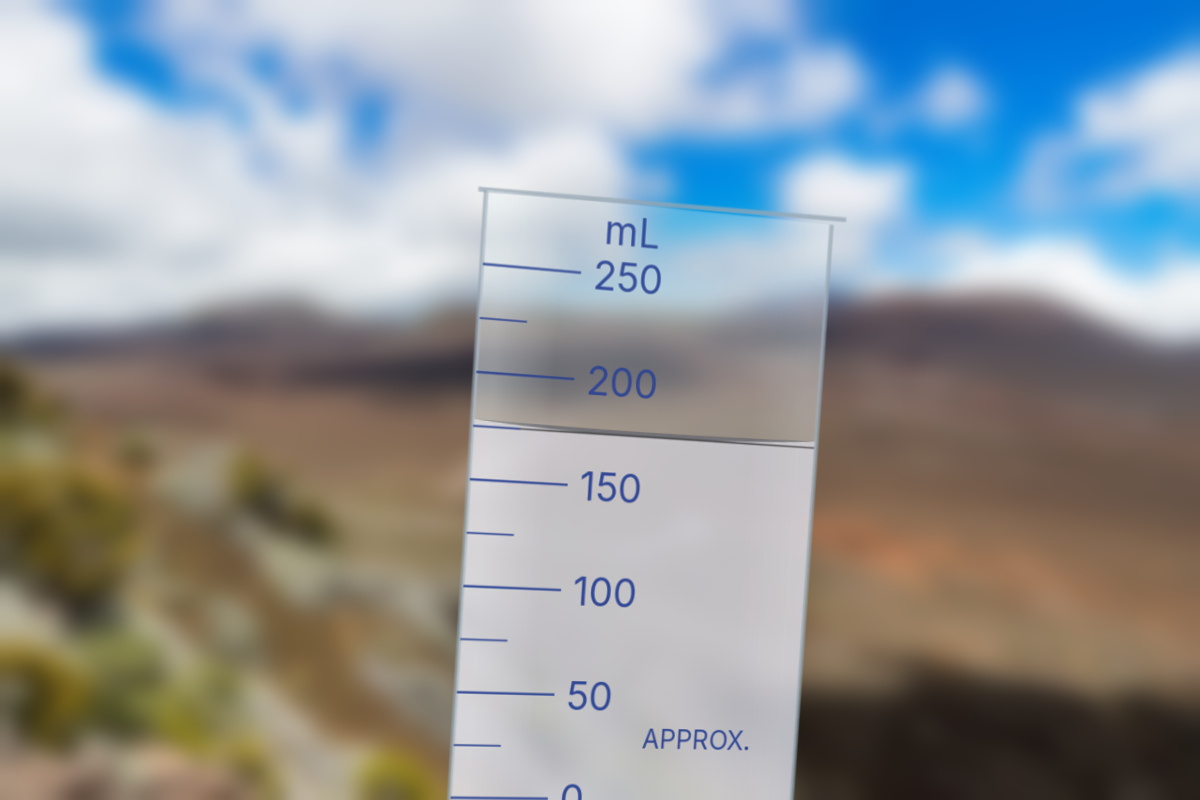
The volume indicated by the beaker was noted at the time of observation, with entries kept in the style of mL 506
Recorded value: mL 175
